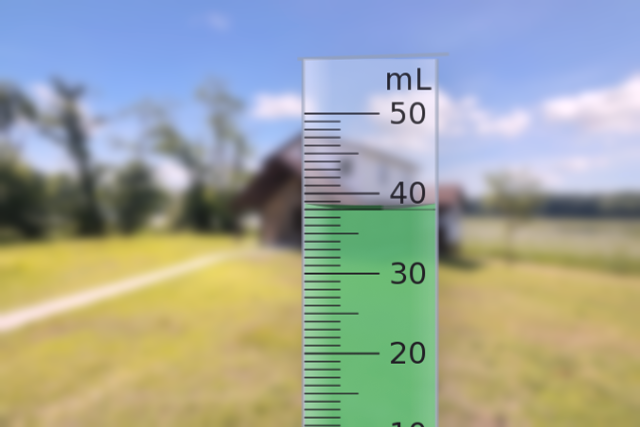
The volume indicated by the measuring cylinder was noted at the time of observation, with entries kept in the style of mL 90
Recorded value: mL 38
